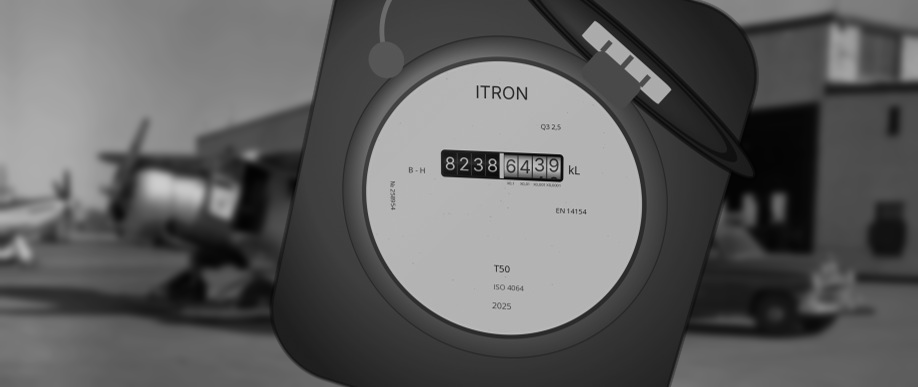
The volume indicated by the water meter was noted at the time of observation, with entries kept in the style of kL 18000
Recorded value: kL 8238.6439
